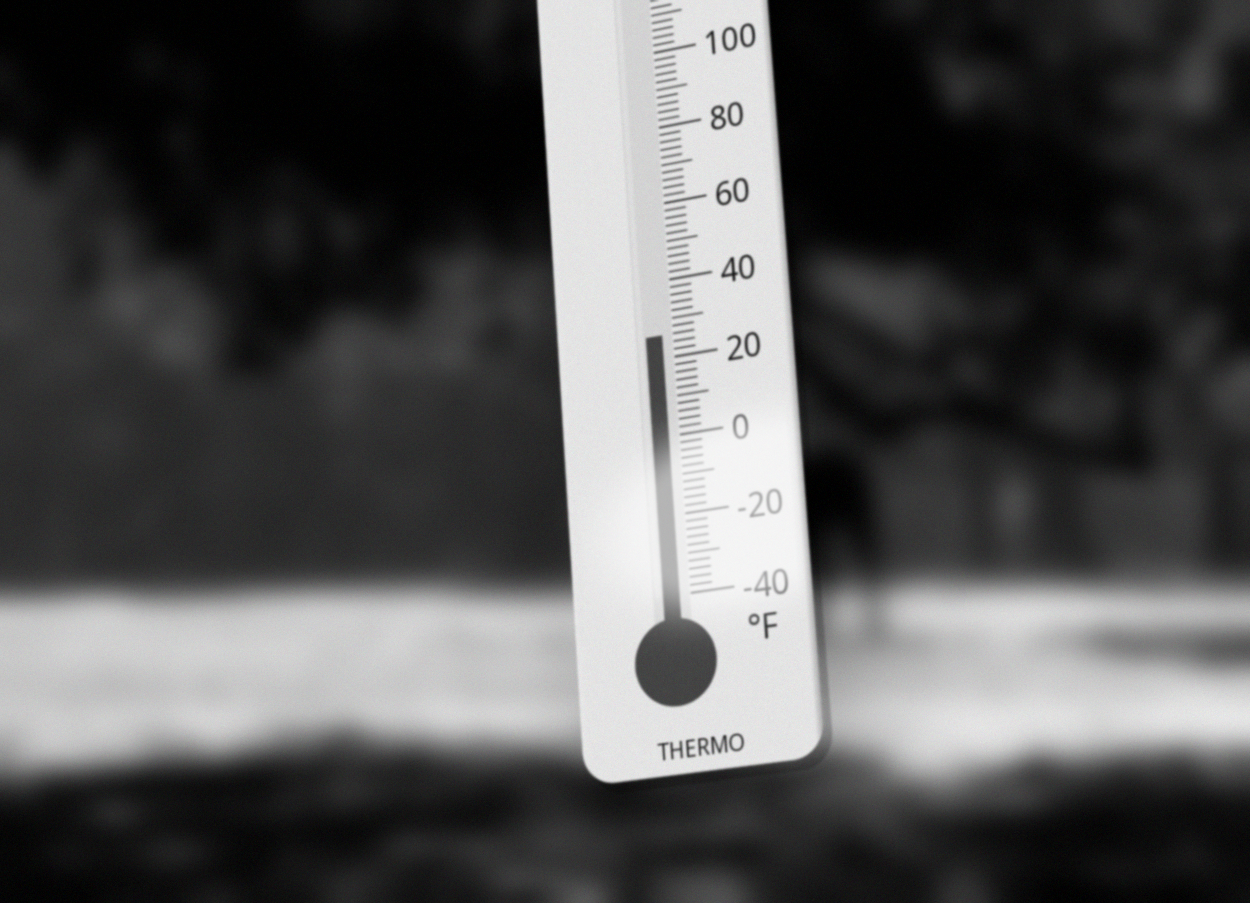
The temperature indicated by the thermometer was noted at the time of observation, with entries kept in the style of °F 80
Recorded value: °F 26
